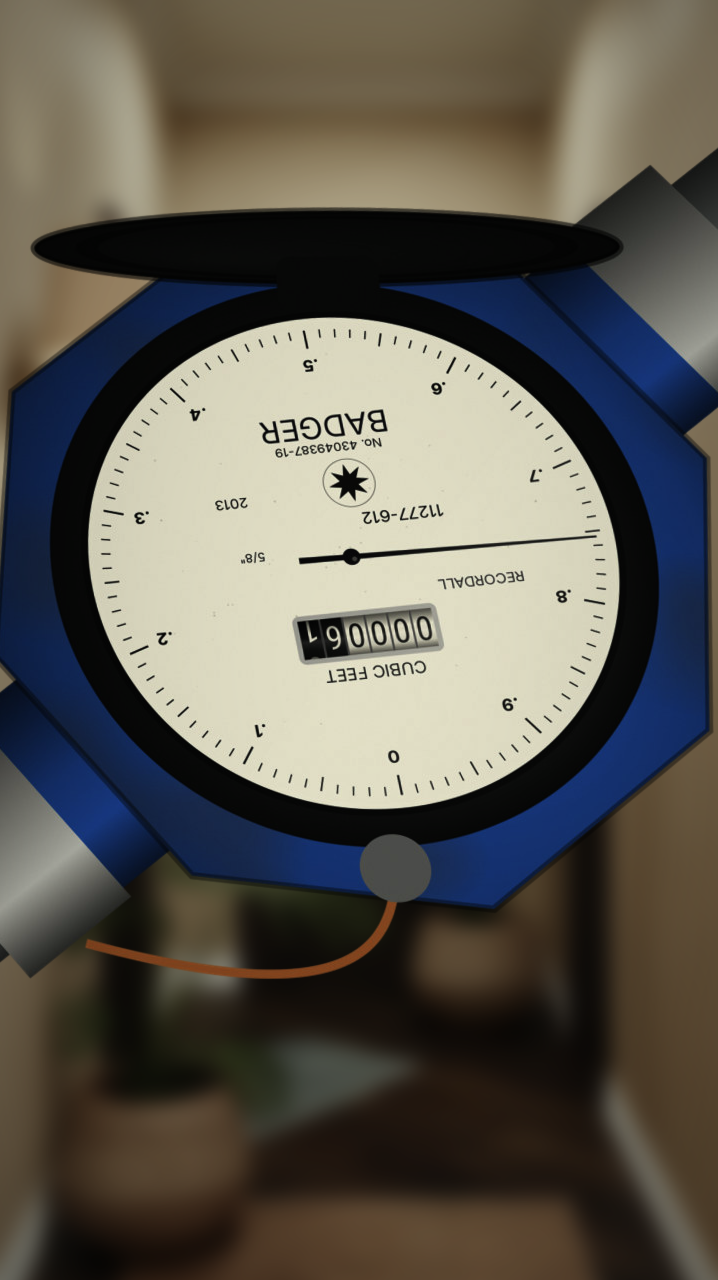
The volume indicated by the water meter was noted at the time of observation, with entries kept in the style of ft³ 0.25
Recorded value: ft³ 60.75
